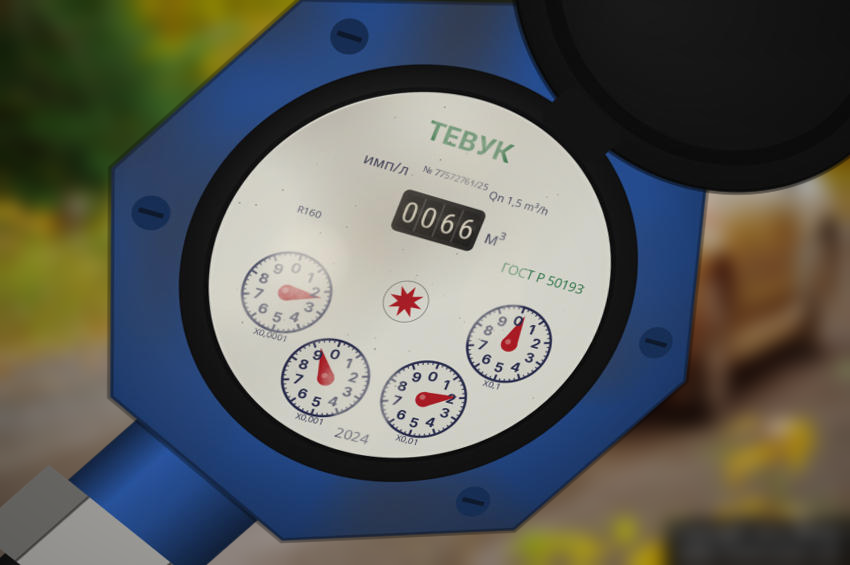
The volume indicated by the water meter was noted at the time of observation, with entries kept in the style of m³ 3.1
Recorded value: m³ 66.0192
